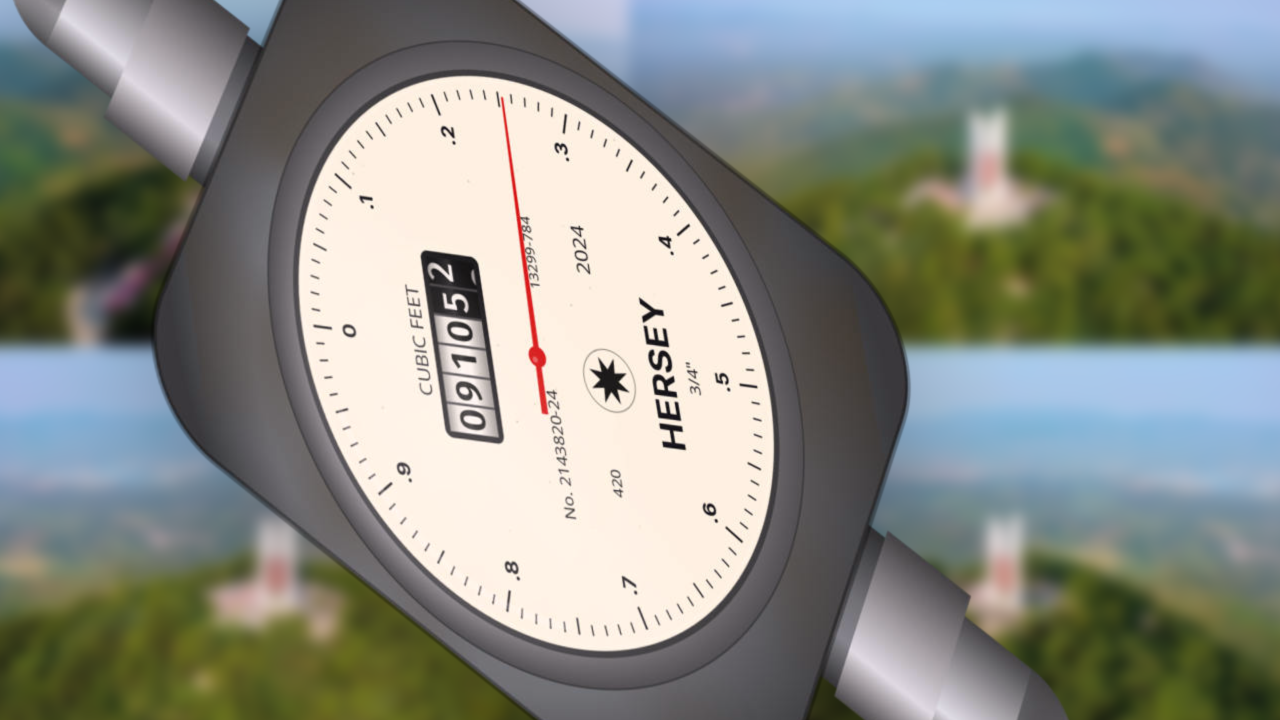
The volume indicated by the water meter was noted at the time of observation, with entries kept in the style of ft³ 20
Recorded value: ft³ 91052.25
